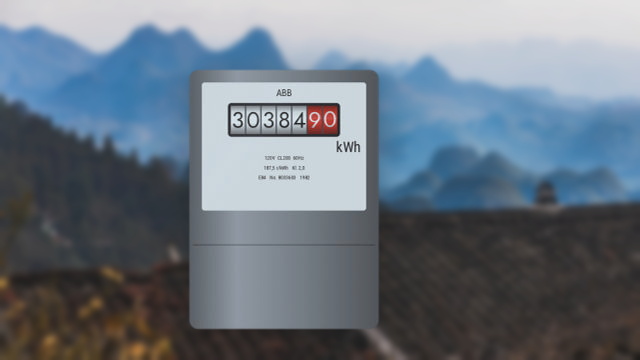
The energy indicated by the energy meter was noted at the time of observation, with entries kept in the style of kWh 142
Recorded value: kWh 30384.90
